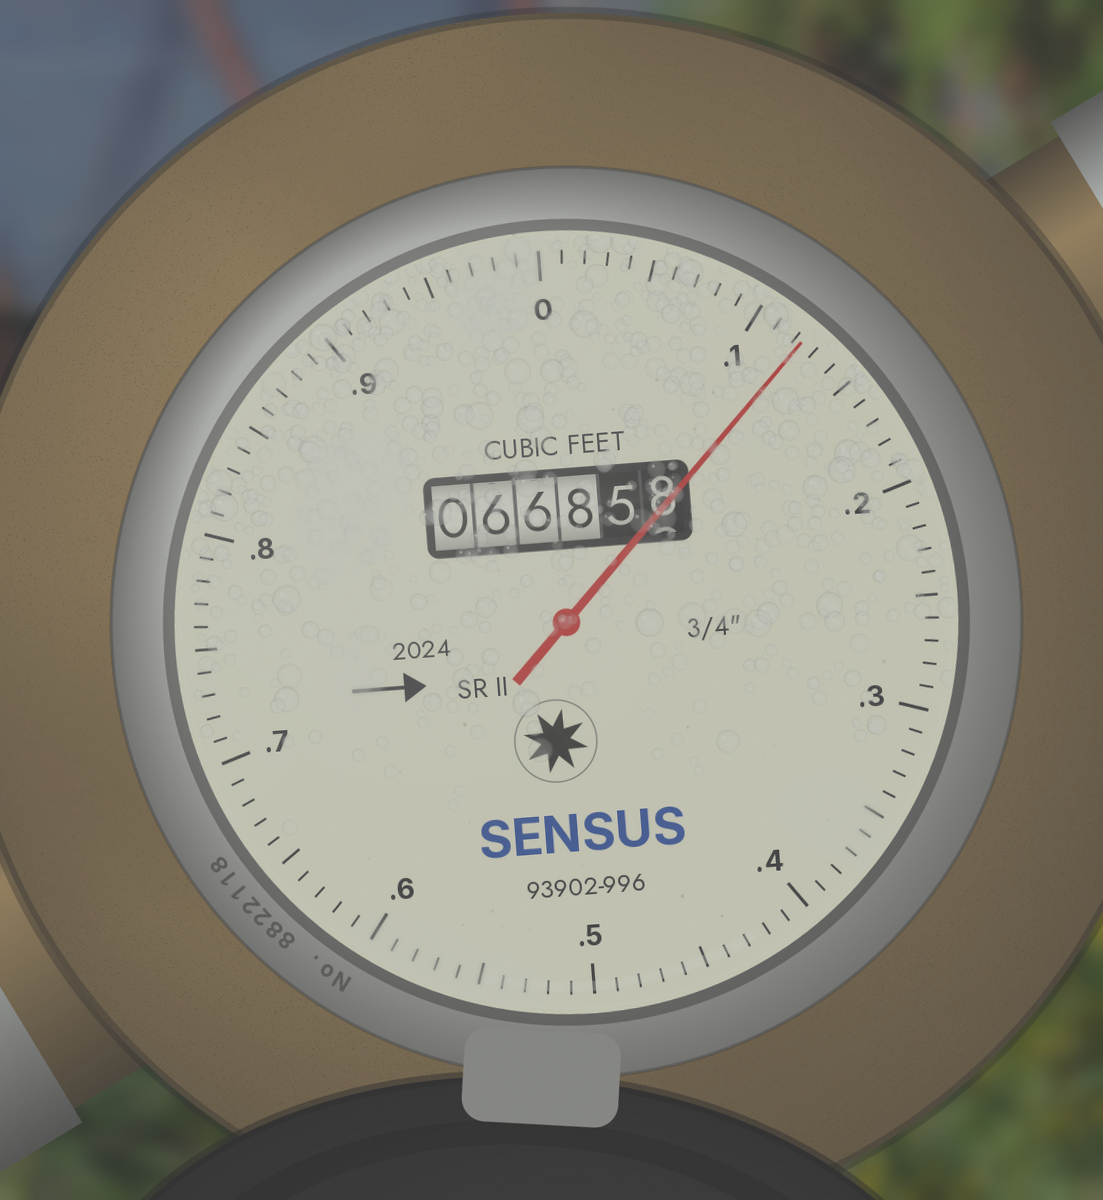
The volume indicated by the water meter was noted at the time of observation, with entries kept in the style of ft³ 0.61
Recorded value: ft³ 66858.12
